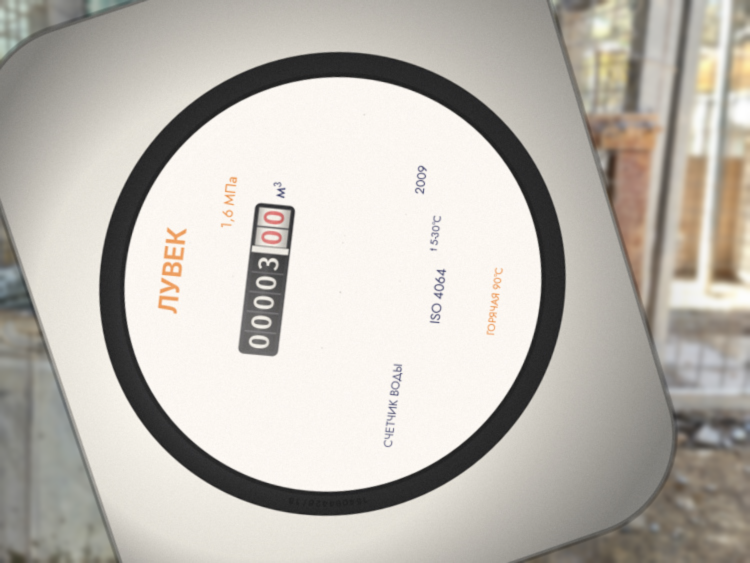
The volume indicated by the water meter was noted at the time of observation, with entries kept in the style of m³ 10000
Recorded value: m³ 3.00
